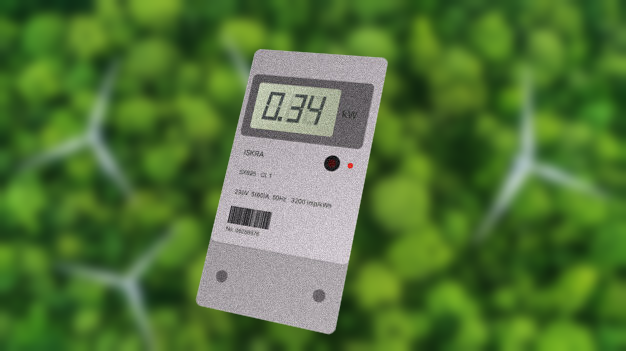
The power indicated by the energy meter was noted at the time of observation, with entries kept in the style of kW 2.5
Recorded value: kW 0.34
